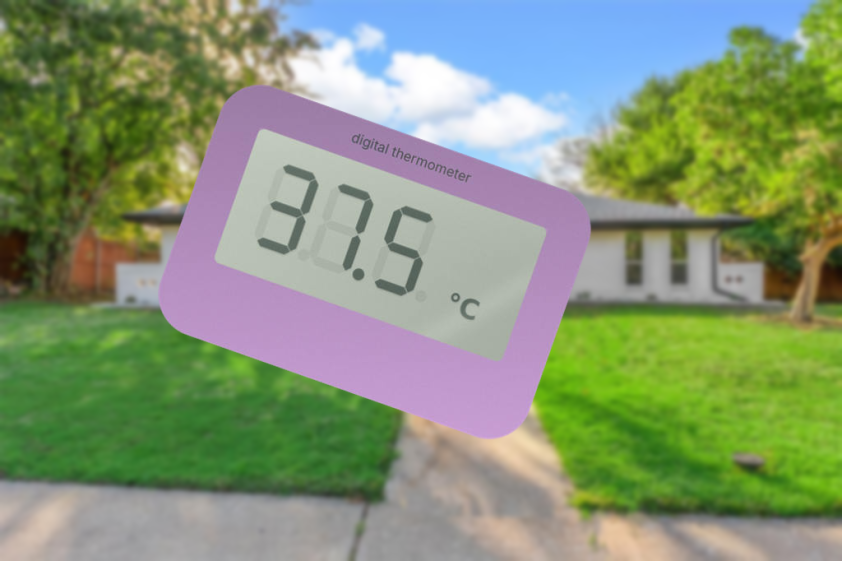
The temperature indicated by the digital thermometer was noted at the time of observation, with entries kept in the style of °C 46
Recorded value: °C 37.5
